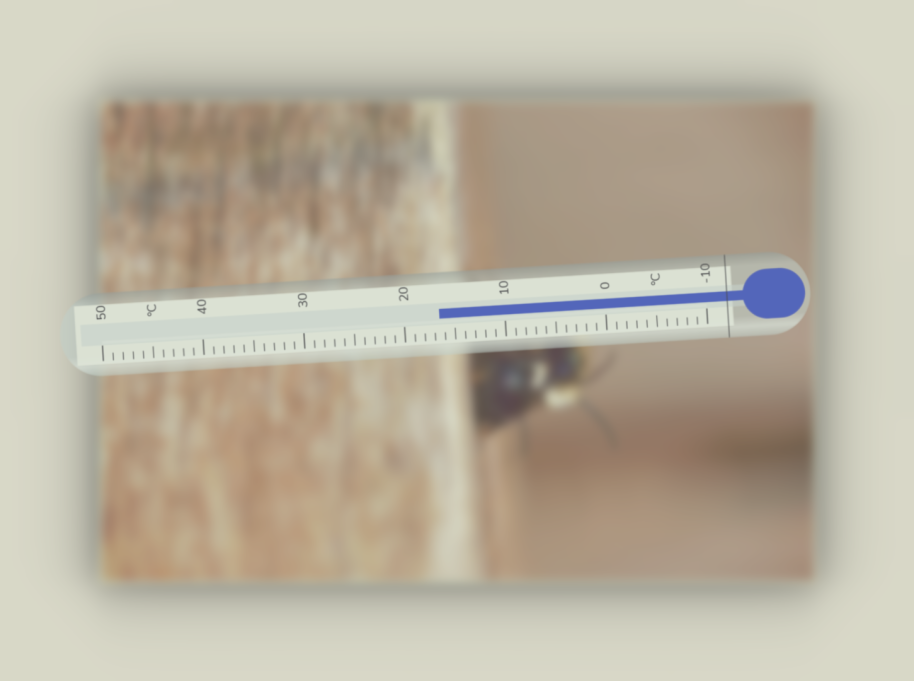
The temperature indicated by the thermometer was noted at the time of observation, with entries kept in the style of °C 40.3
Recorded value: °C 16.5
